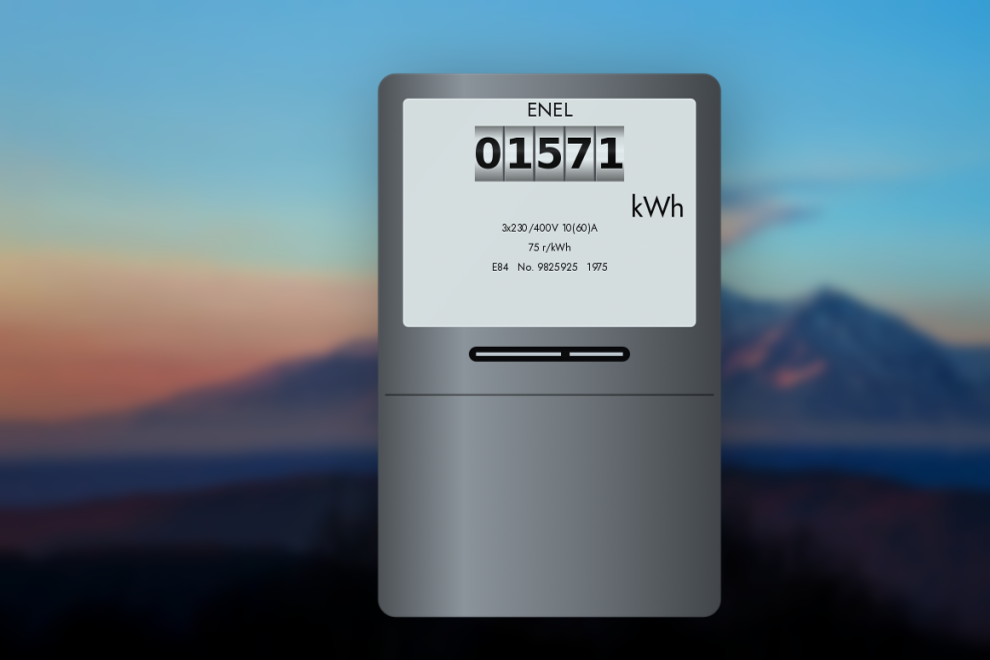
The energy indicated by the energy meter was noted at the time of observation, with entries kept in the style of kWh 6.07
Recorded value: kWh 1571
